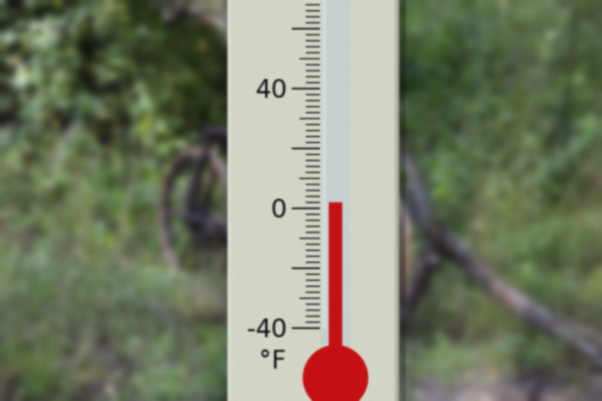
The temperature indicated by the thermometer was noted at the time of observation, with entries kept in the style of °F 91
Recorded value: °F 2
